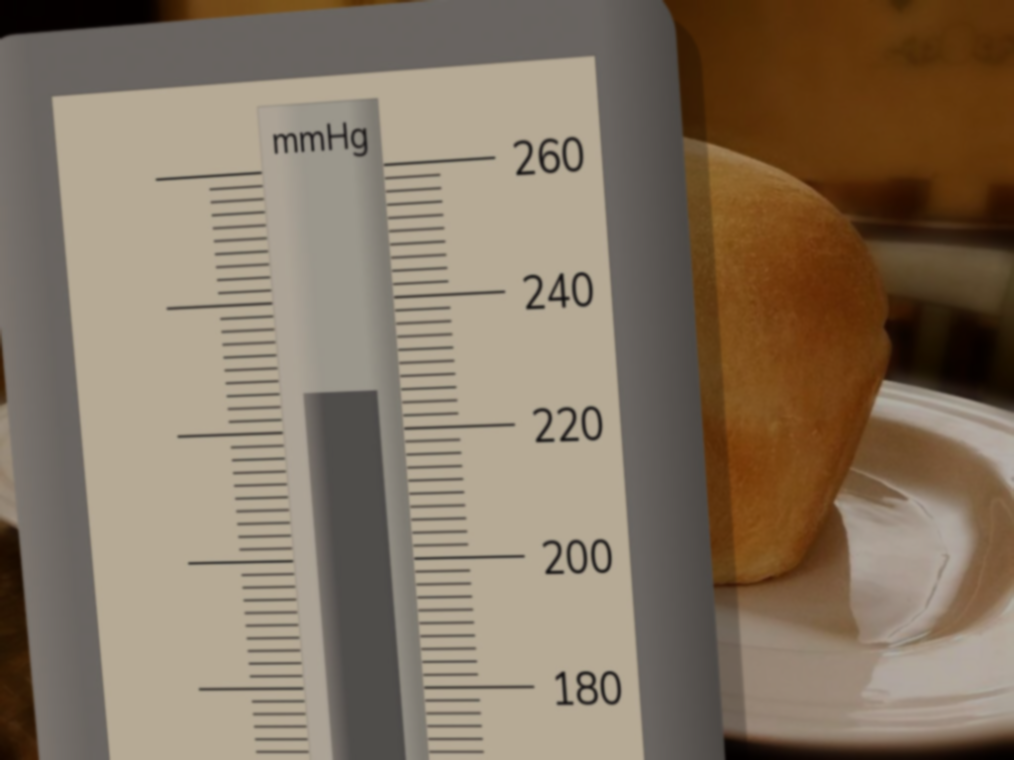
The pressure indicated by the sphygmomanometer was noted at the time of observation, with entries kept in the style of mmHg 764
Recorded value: mmHg 226
